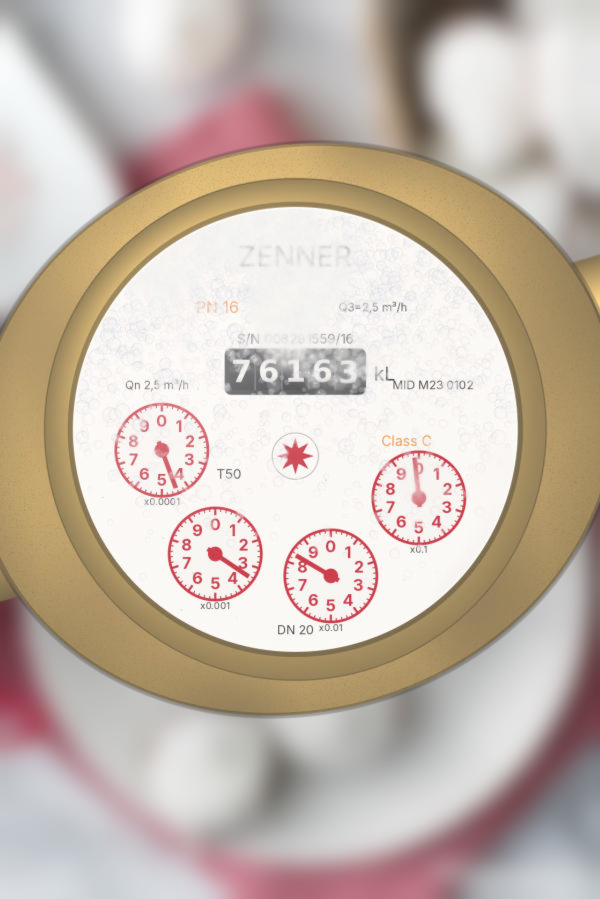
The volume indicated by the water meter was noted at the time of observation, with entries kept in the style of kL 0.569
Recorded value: kL 76162.9834
